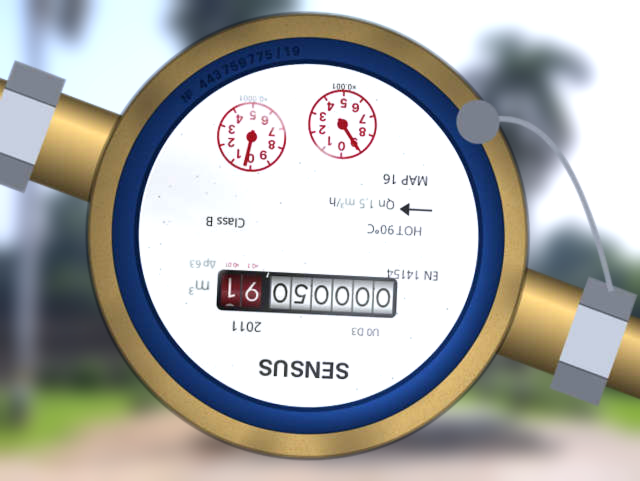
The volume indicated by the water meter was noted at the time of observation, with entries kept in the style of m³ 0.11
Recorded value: m³ 50.9090
